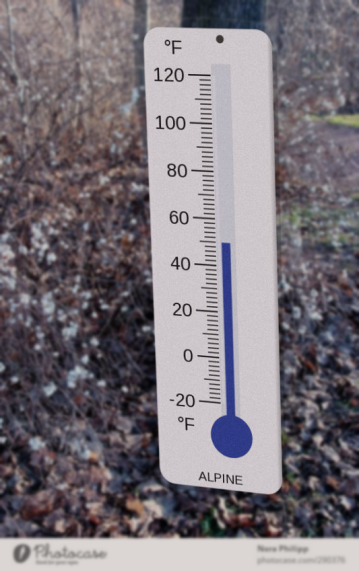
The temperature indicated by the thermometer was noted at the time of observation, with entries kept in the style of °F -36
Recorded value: °F 50
